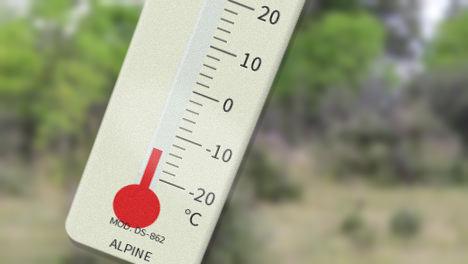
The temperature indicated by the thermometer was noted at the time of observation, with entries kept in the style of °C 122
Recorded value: °C -14
